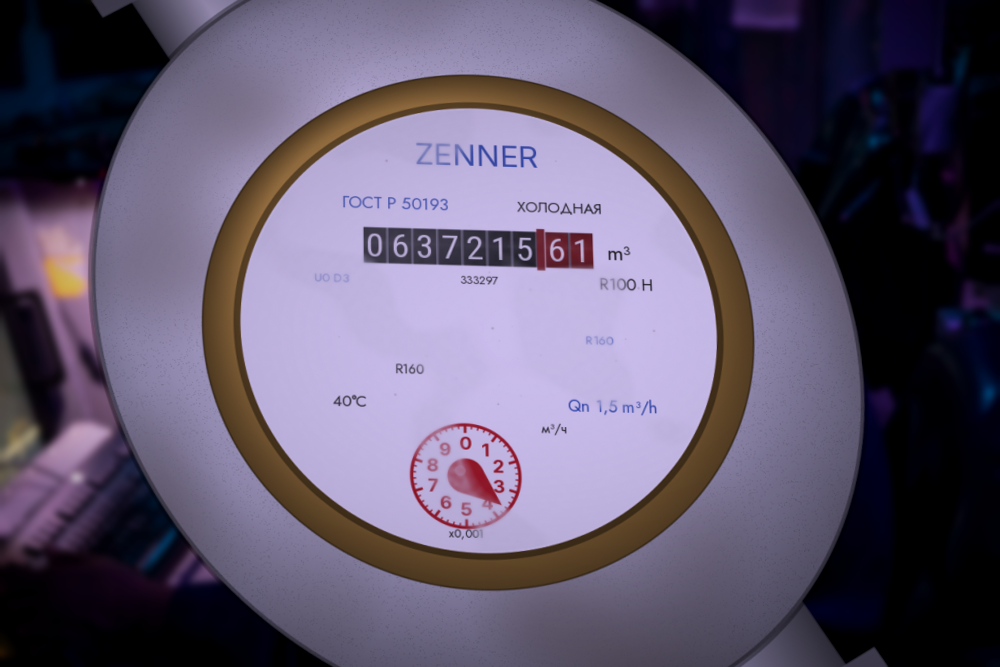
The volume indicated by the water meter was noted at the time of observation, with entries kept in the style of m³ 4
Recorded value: m³ 637215.613
